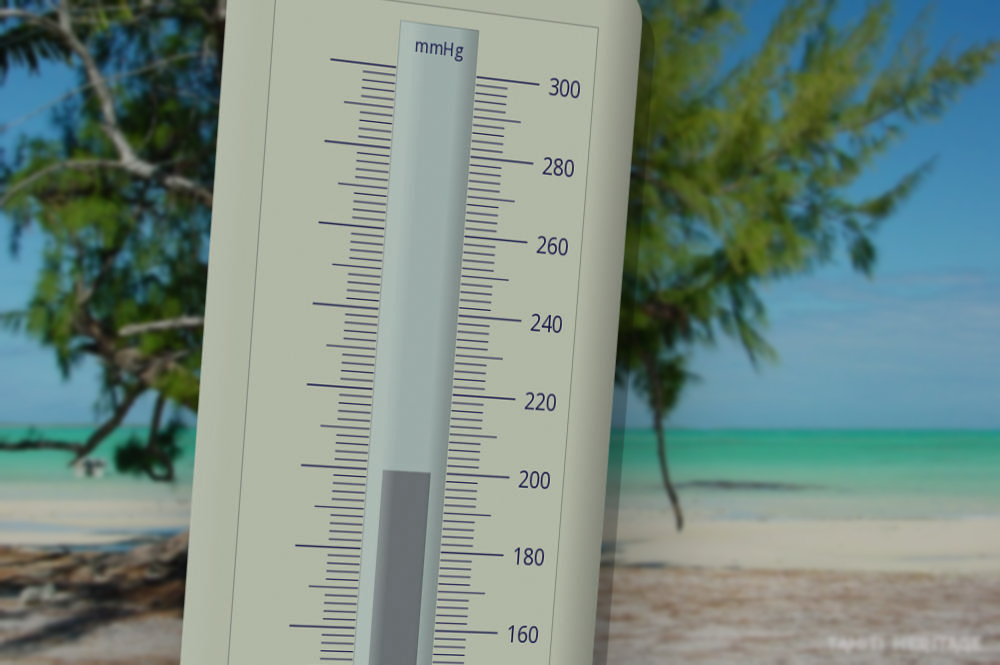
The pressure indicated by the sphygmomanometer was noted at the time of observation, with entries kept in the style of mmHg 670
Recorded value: mmHg 200
